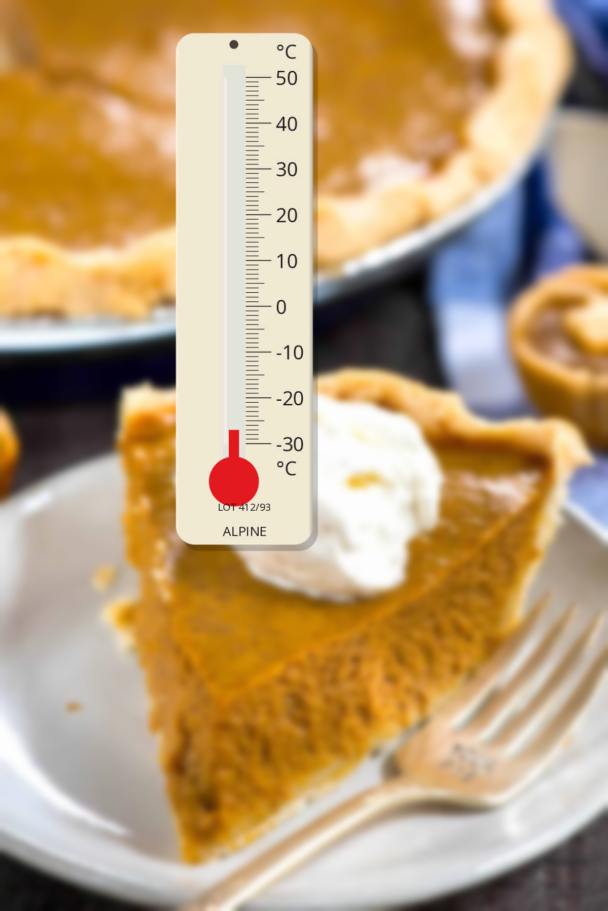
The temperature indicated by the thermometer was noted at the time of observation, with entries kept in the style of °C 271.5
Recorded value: °C -27
